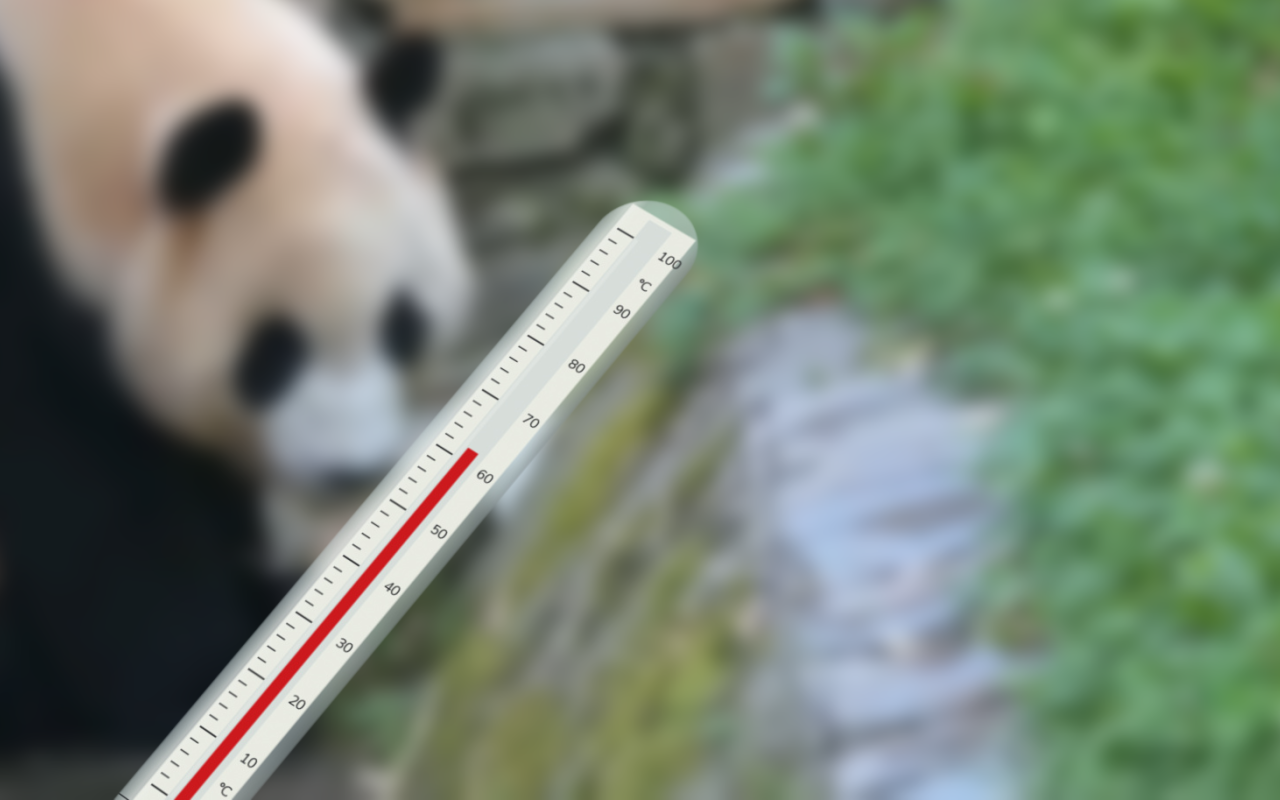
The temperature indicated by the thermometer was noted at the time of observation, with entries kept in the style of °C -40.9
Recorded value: °C 62
